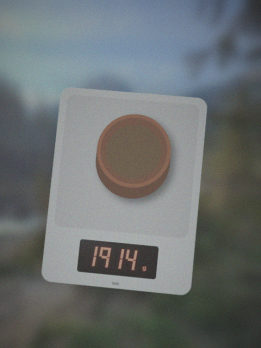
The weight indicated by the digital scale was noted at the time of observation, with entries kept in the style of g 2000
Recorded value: g 1914
